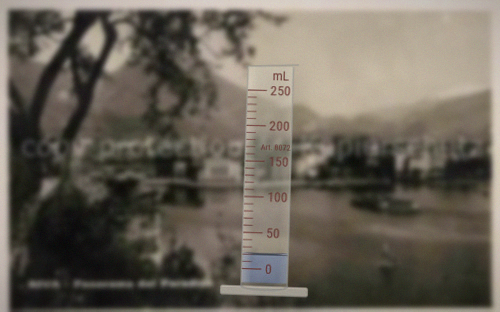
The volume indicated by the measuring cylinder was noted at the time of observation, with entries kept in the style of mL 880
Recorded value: mL 20
